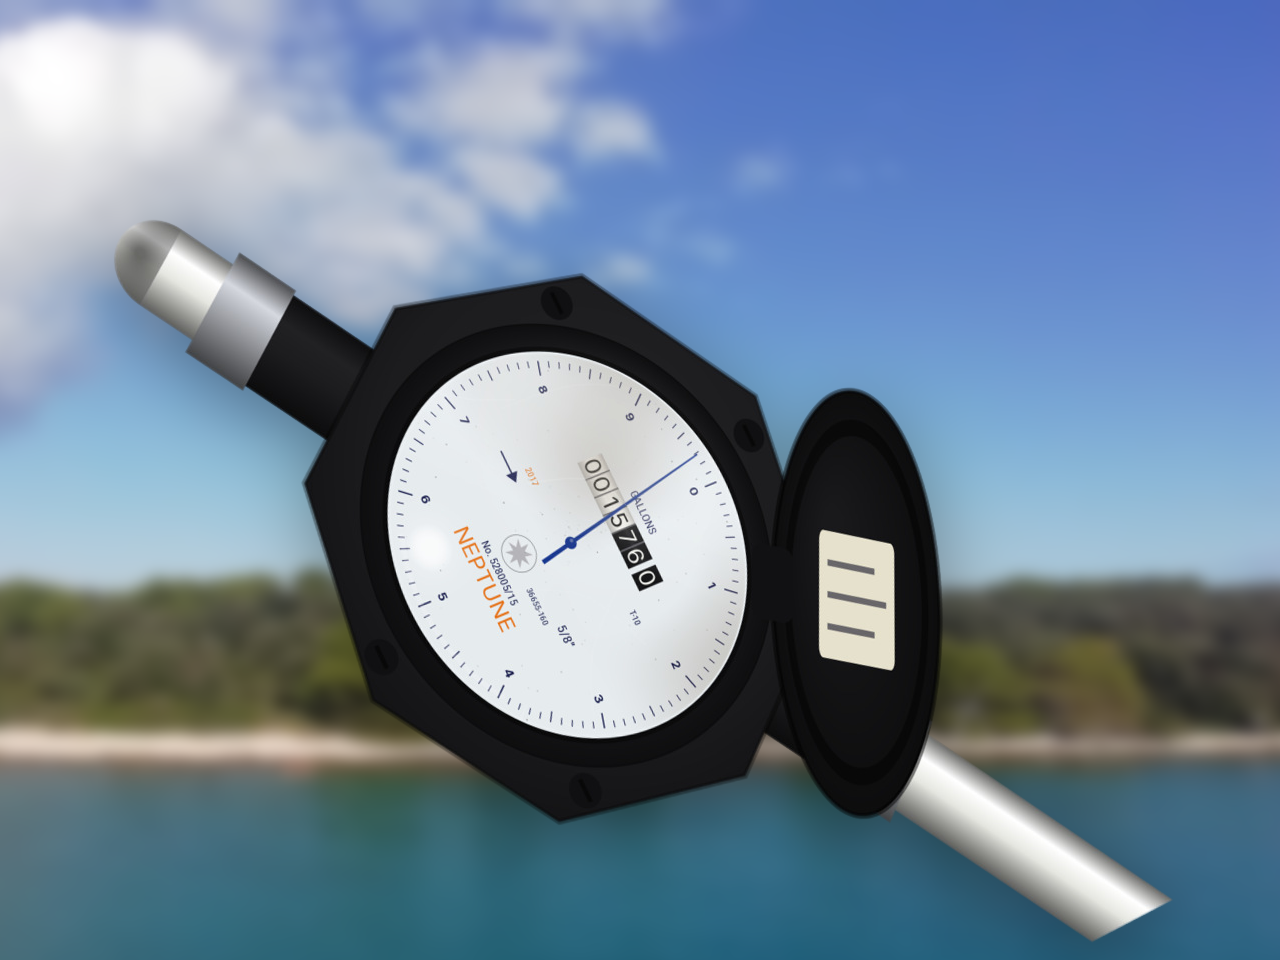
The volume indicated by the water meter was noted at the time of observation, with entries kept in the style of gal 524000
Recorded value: gal 15759.7
